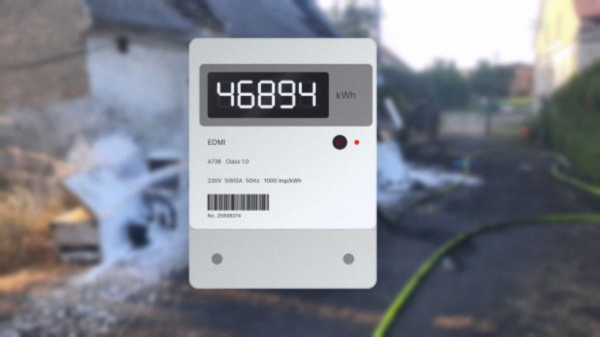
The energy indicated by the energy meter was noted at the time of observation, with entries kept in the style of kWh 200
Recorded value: kWh 46894
